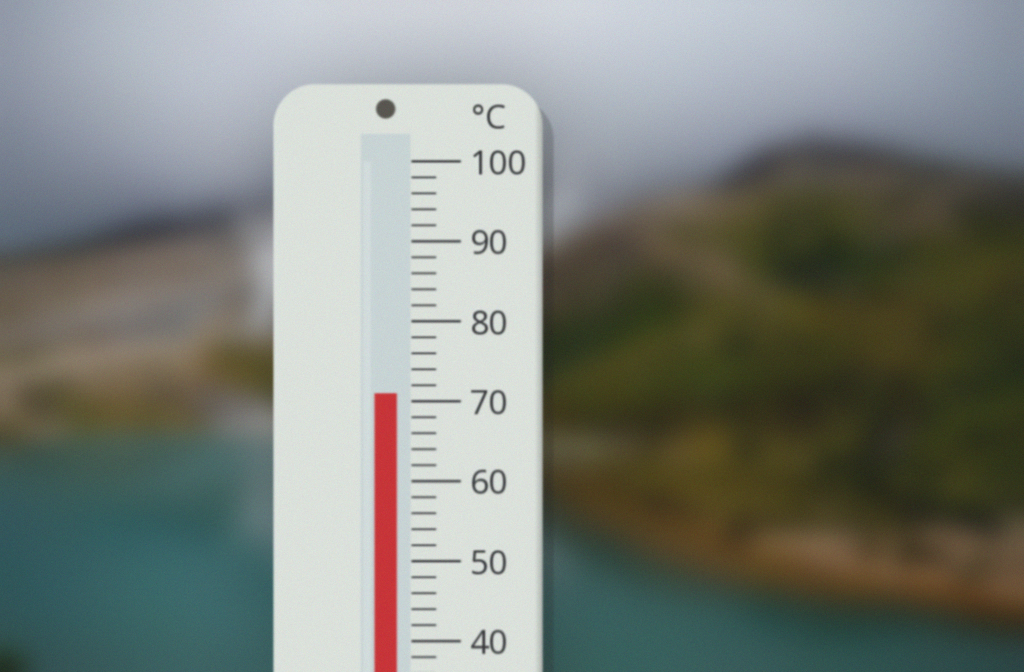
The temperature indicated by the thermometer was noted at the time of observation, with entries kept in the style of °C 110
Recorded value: °C 71
